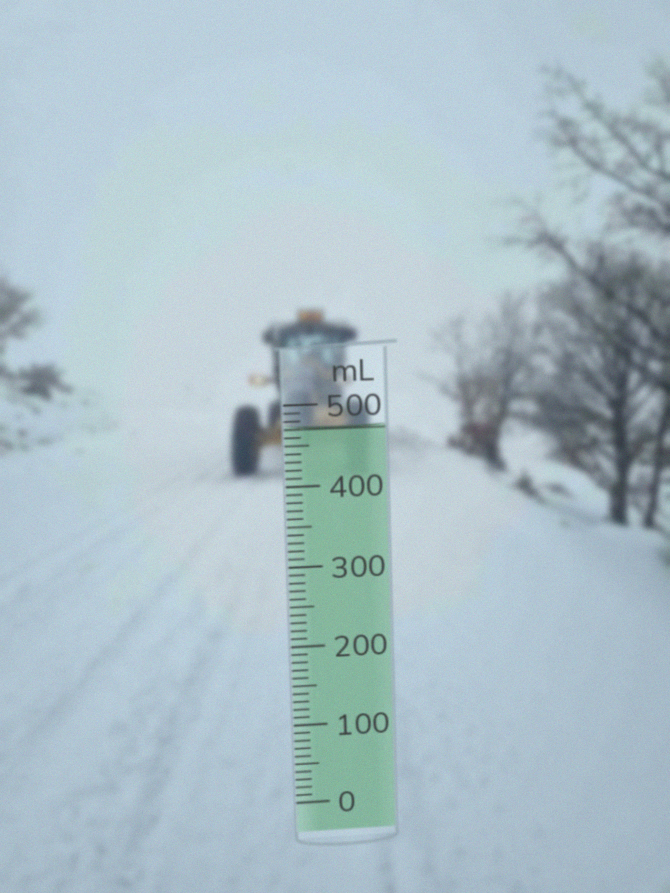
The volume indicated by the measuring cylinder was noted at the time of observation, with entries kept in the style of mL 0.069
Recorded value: mL 470
